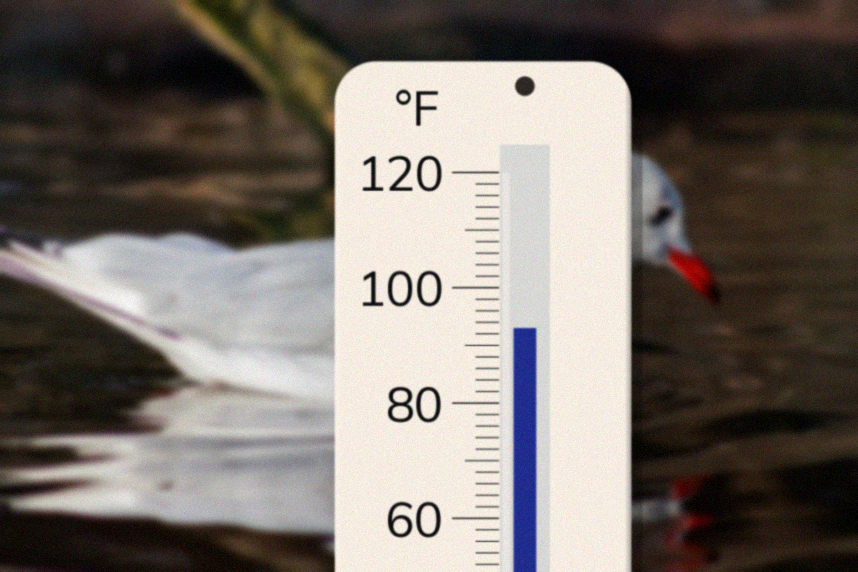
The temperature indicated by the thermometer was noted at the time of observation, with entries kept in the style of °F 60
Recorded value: °F 93
